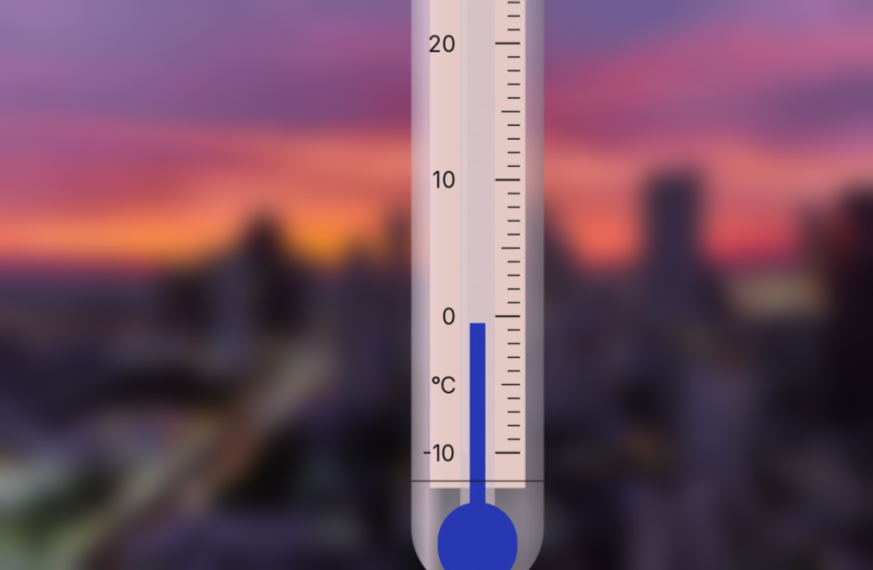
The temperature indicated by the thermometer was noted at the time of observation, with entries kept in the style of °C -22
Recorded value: °C -0.5
